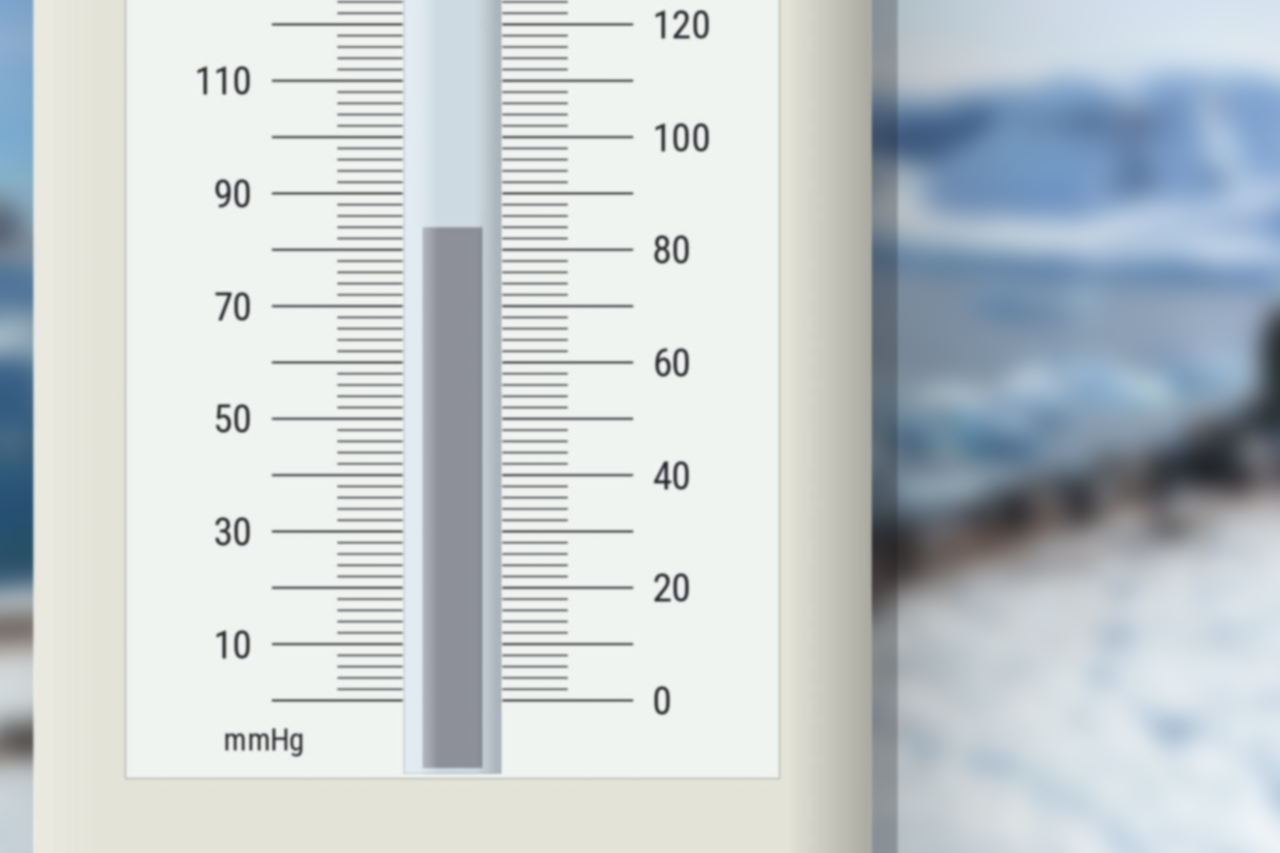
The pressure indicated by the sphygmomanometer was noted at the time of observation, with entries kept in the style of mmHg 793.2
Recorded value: mmHg 84
